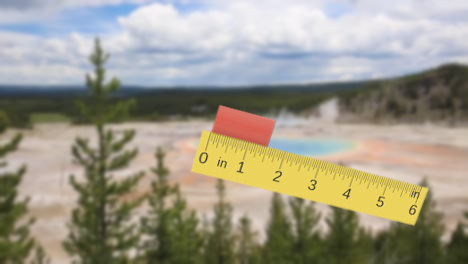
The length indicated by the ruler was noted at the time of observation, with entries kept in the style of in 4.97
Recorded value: in 1.5
